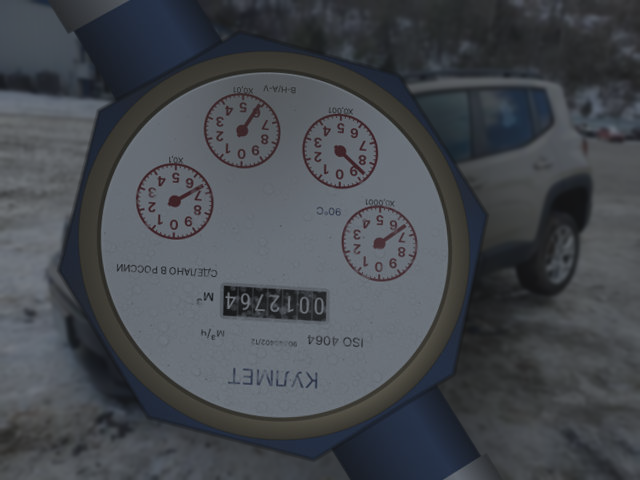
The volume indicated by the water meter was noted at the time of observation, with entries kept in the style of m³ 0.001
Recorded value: m³ 12764.6586
